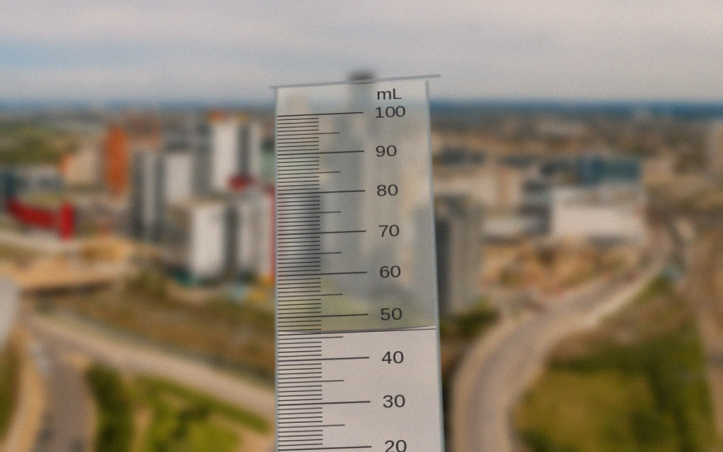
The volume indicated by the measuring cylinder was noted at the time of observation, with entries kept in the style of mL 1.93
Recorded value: mL 46
